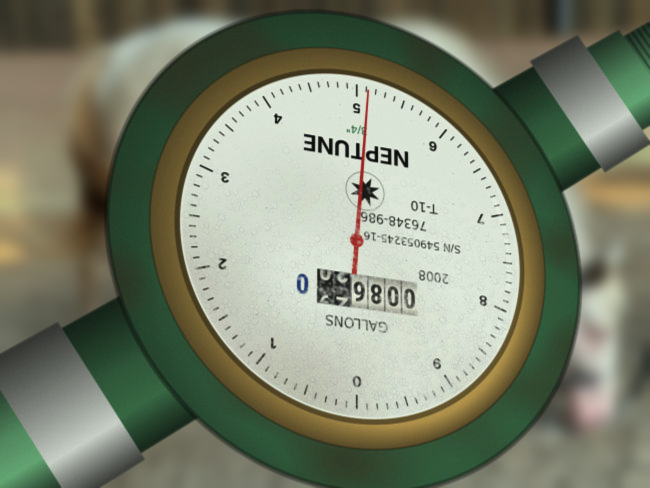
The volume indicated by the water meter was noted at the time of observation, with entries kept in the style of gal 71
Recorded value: gal 86295.1
